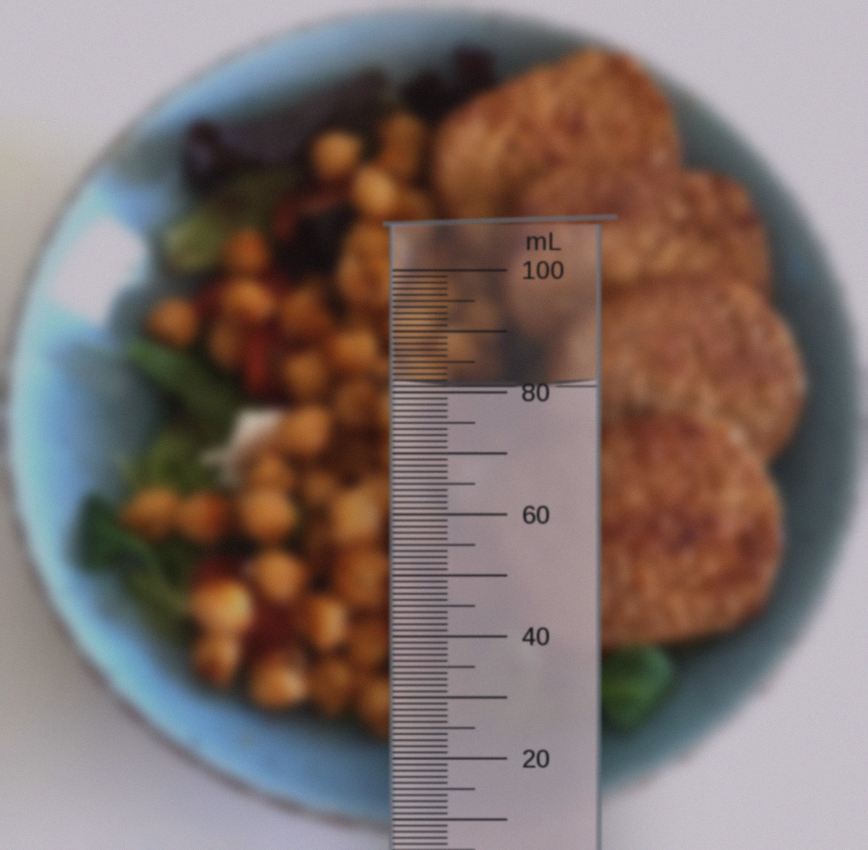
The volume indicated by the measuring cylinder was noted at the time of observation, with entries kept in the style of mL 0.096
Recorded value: mL 81
